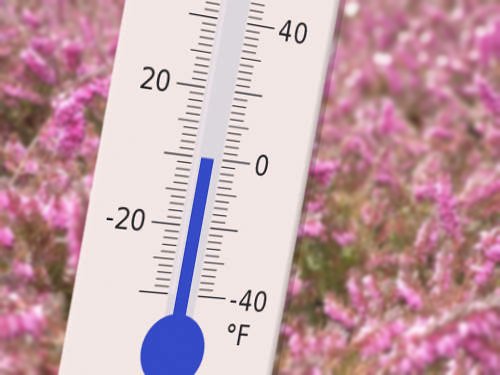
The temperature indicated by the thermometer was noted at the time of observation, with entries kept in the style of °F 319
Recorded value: °F 0
